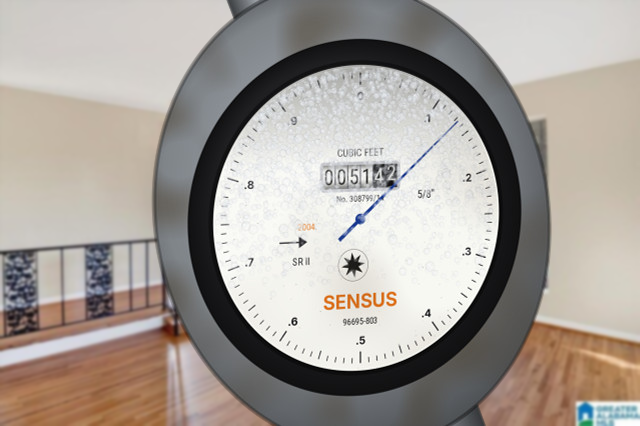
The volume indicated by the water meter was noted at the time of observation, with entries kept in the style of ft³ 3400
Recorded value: ft³ 5142.13
